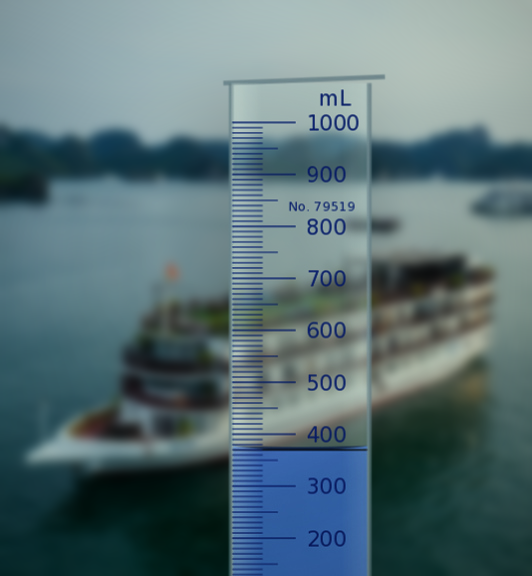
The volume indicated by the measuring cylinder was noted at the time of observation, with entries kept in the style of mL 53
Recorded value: mL 370
